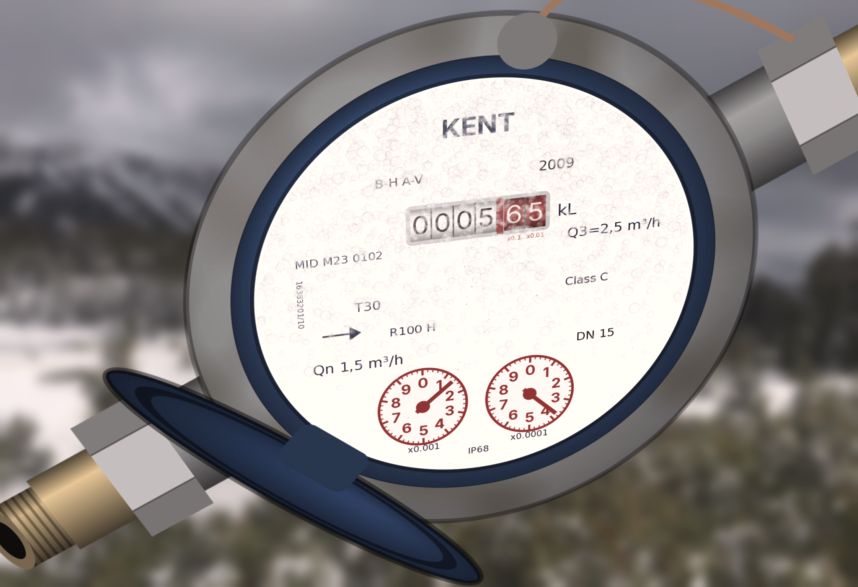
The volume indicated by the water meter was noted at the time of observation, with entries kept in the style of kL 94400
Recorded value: kL 5.6513
